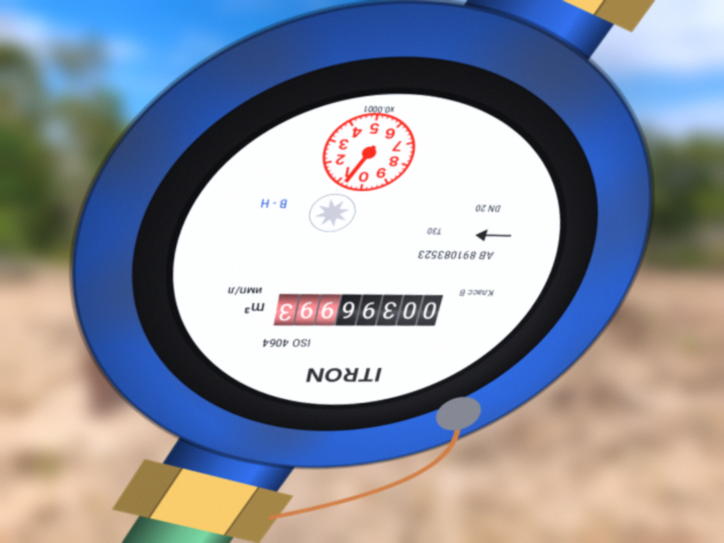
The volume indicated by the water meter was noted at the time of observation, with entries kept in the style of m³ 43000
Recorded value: m³ 396.9930
